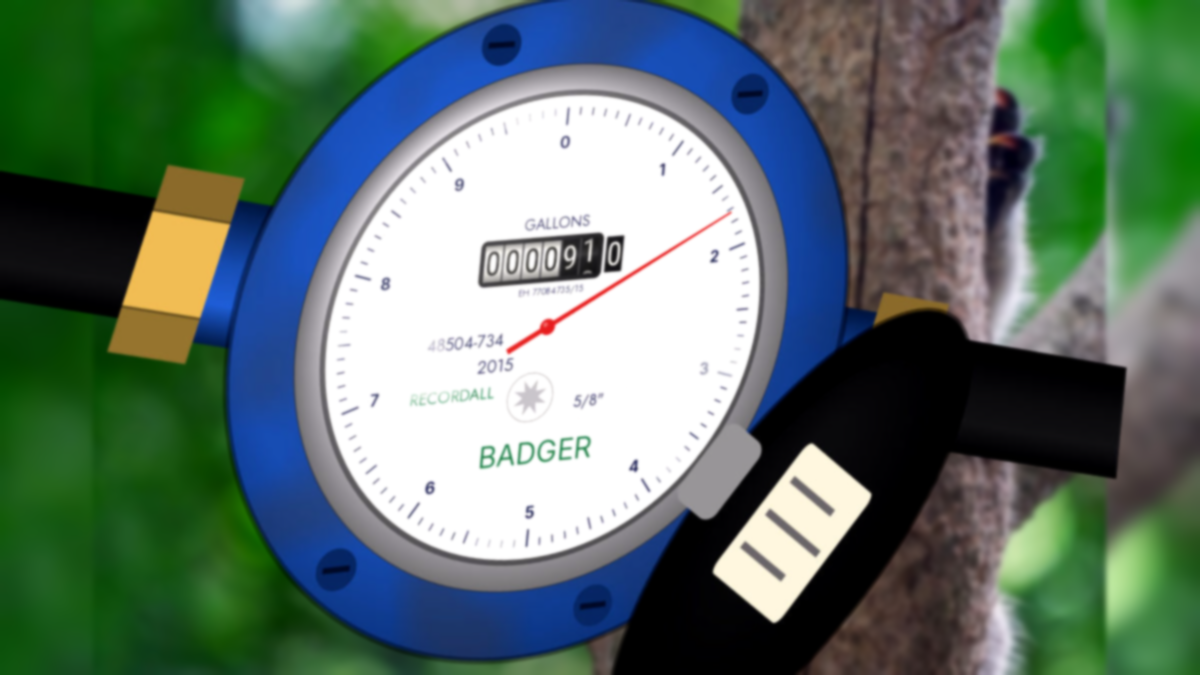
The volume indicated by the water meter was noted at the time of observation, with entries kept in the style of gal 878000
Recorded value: gal 911.7
